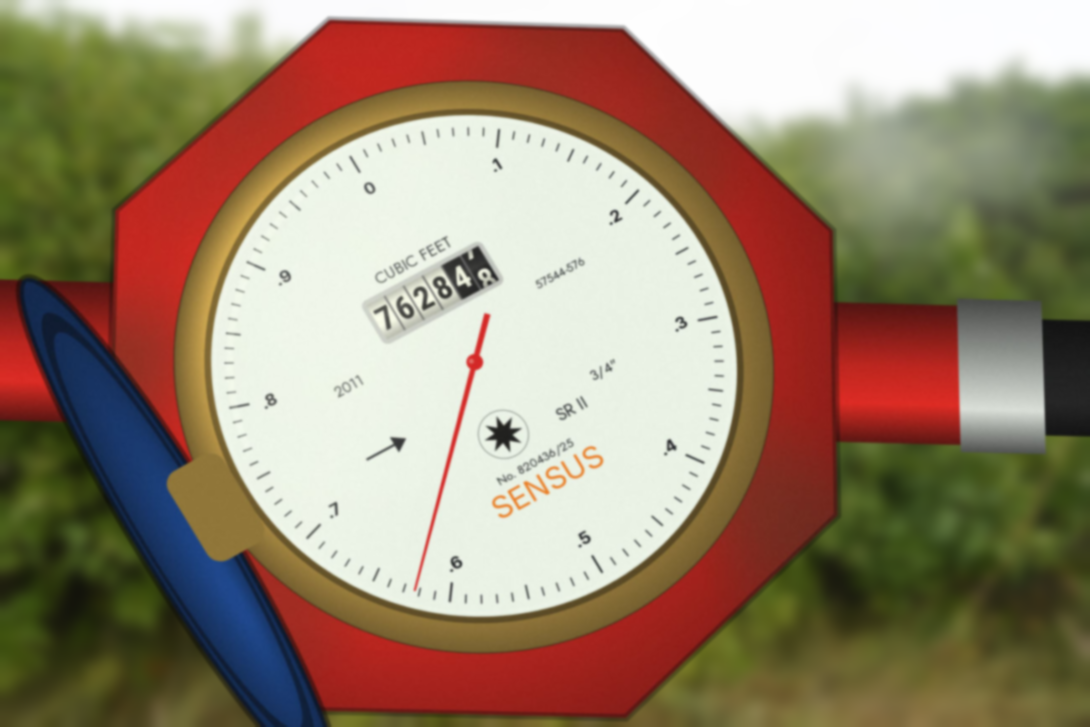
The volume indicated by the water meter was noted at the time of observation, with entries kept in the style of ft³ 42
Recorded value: ft³ 762847.62
